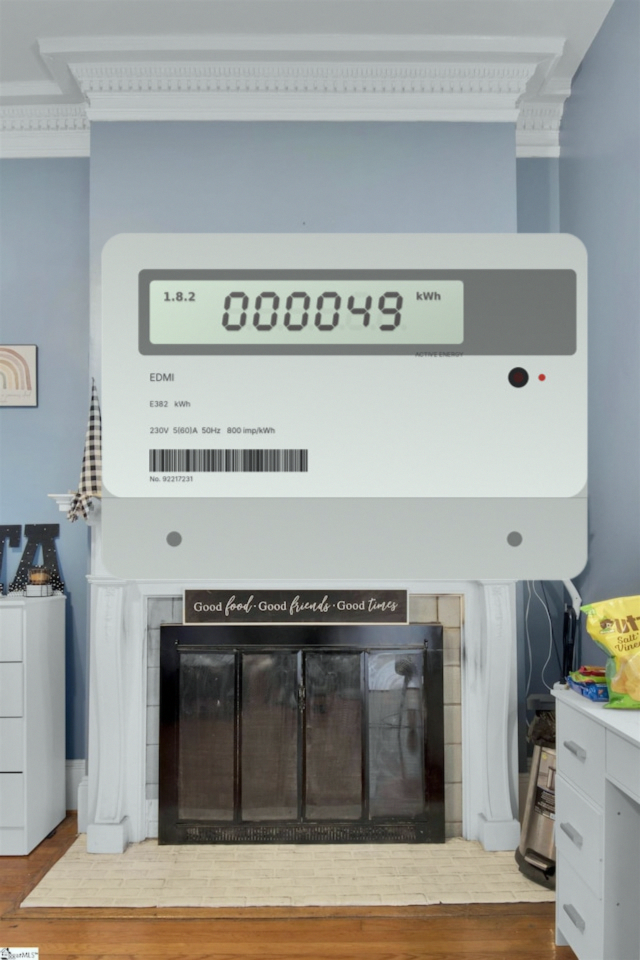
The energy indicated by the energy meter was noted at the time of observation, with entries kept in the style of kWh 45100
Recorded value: kWh 49
